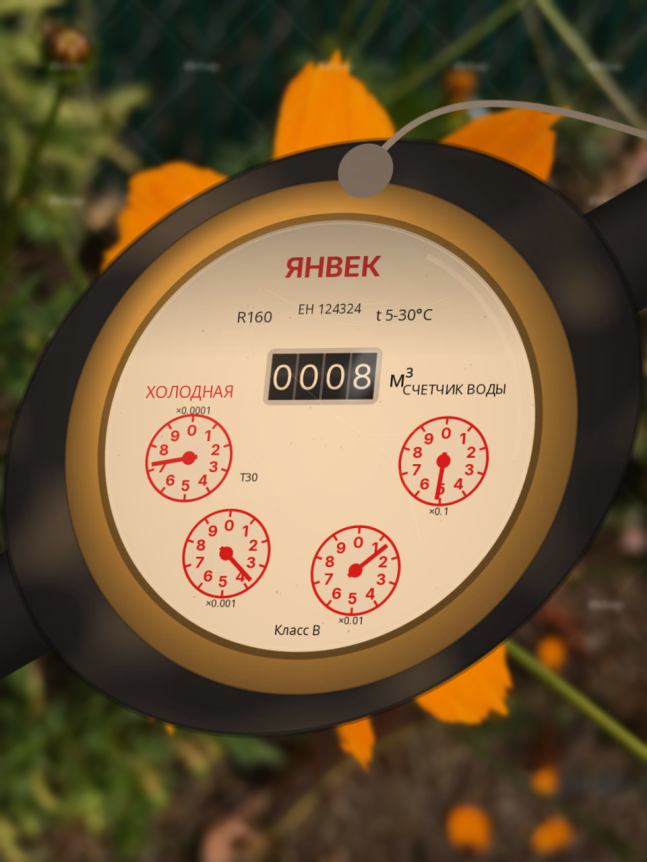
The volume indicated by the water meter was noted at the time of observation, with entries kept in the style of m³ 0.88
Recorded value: m³ 8.5137
